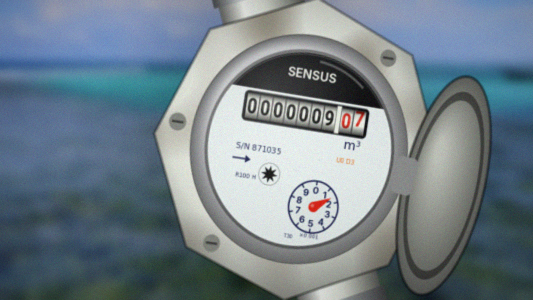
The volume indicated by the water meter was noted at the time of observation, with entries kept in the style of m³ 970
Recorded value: m³ 9.071
